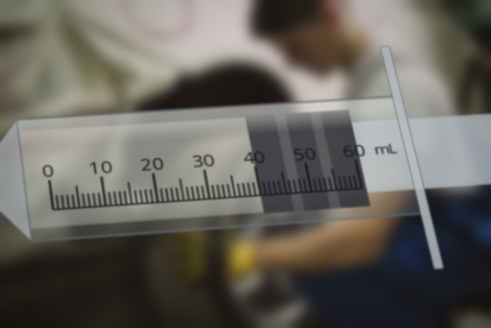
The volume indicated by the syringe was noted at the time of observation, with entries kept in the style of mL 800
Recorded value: mL 40
